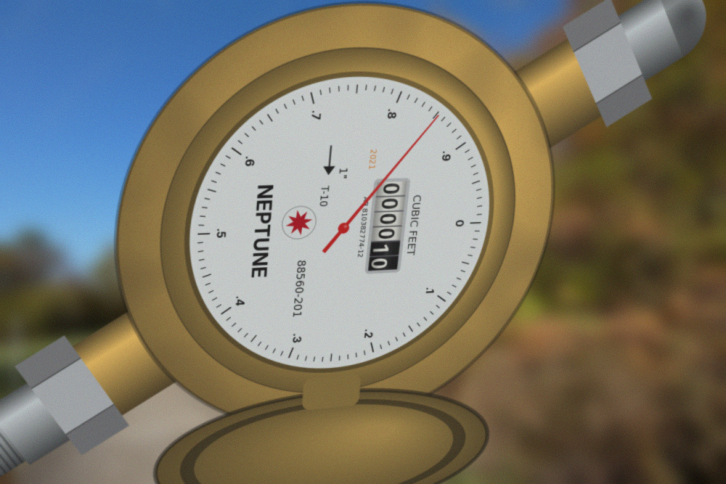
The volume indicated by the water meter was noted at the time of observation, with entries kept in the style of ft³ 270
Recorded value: ft³ 9.85
